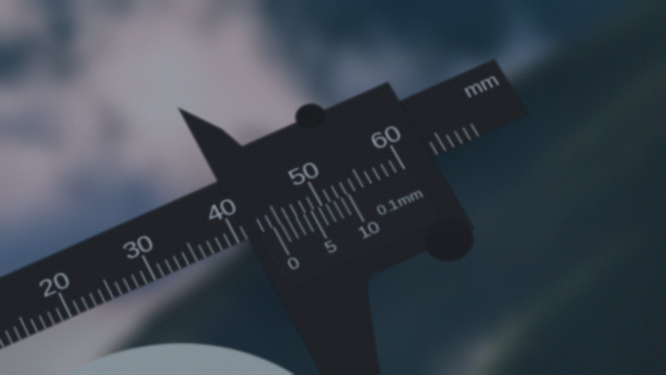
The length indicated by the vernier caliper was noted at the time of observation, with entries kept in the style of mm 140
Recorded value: mm 44.2
